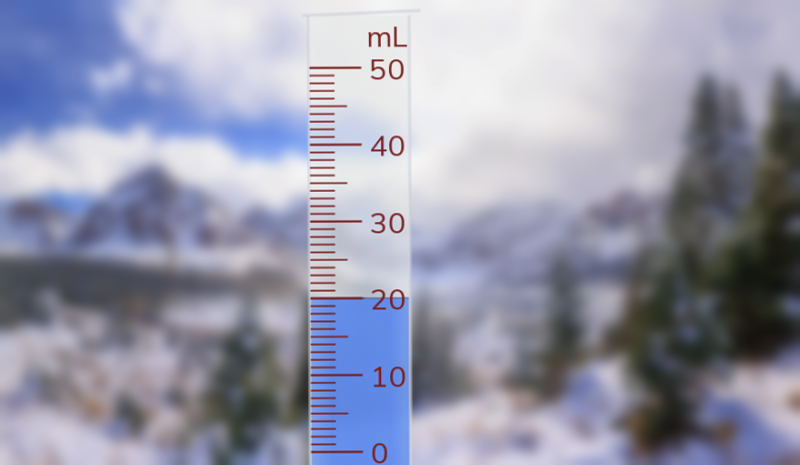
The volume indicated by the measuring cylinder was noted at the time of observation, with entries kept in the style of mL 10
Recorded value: mL 20
